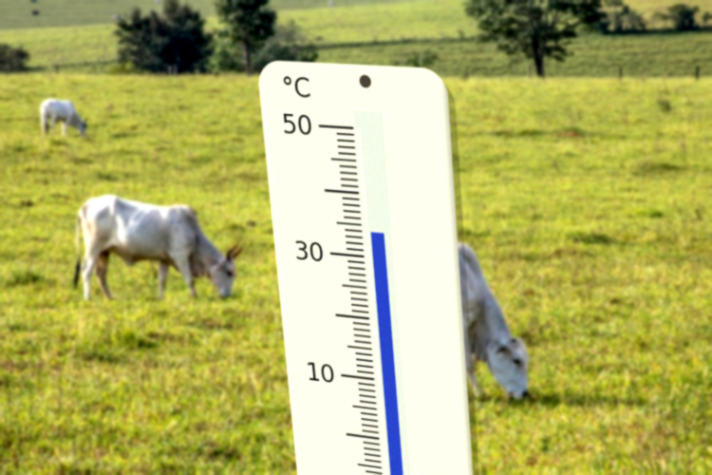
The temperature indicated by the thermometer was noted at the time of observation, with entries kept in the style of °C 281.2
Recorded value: °C 34
